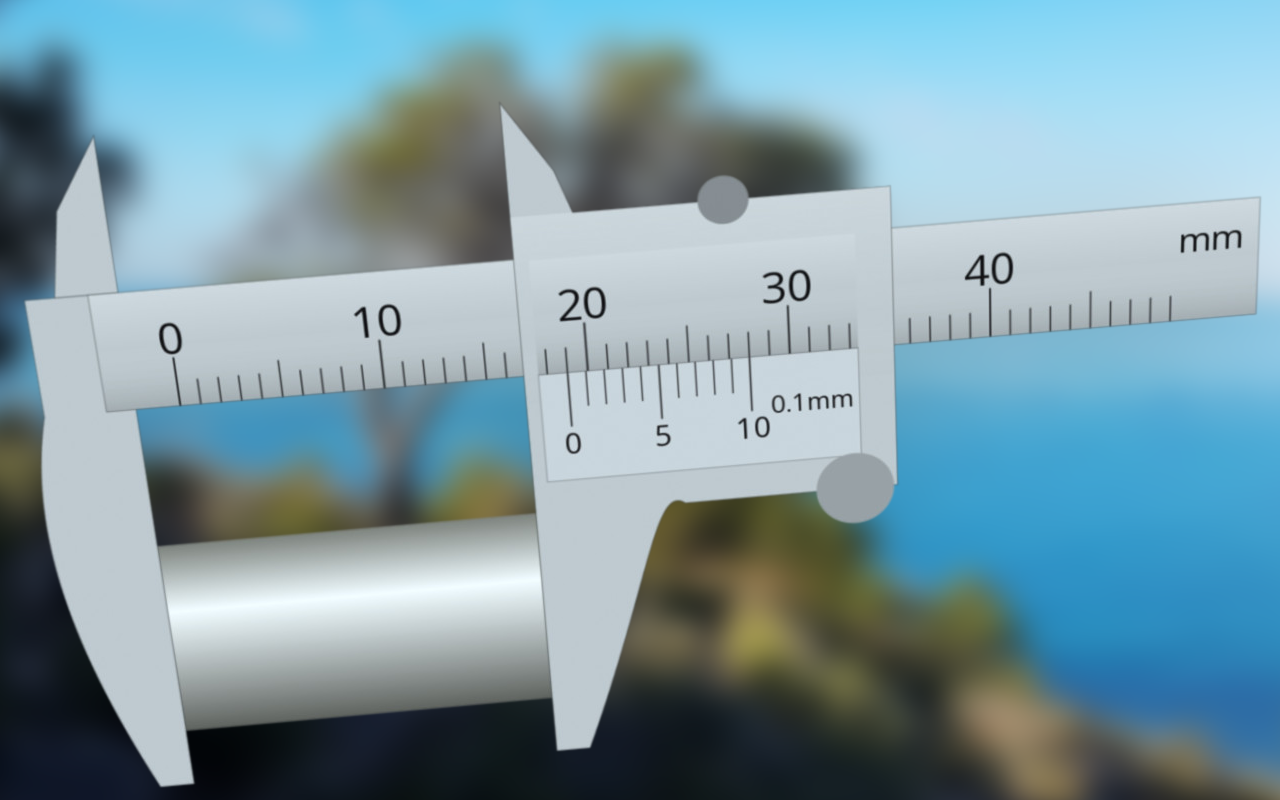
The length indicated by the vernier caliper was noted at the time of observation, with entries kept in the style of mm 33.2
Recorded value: mm 19.0
